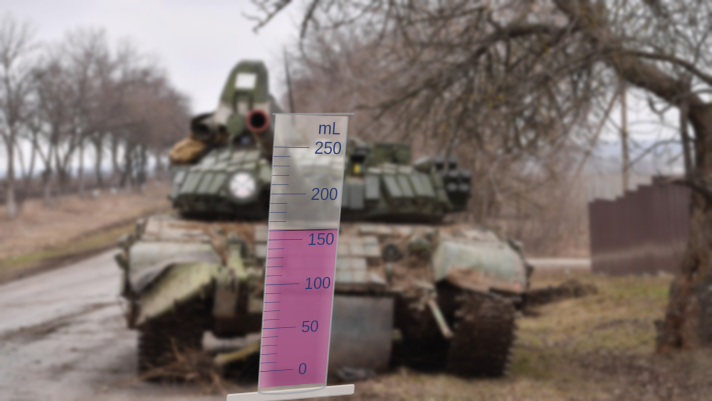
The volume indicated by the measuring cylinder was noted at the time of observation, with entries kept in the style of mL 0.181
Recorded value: mL 160
